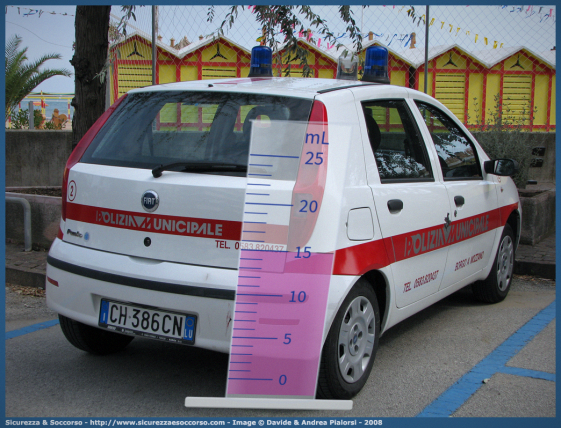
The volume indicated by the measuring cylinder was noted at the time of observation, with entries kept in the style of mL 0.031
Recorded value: mL 15
